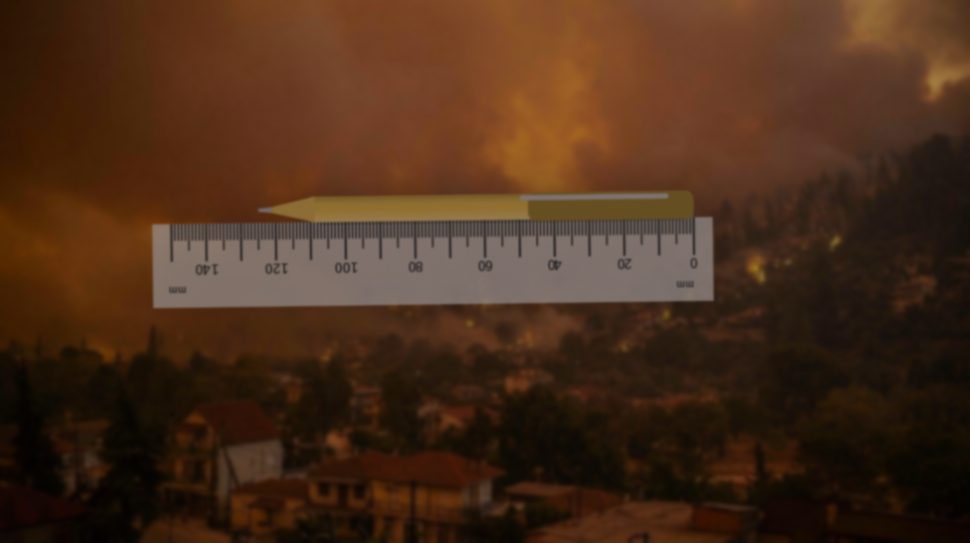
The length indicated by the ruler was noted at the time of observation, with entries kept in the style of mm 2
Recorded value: mm 125
